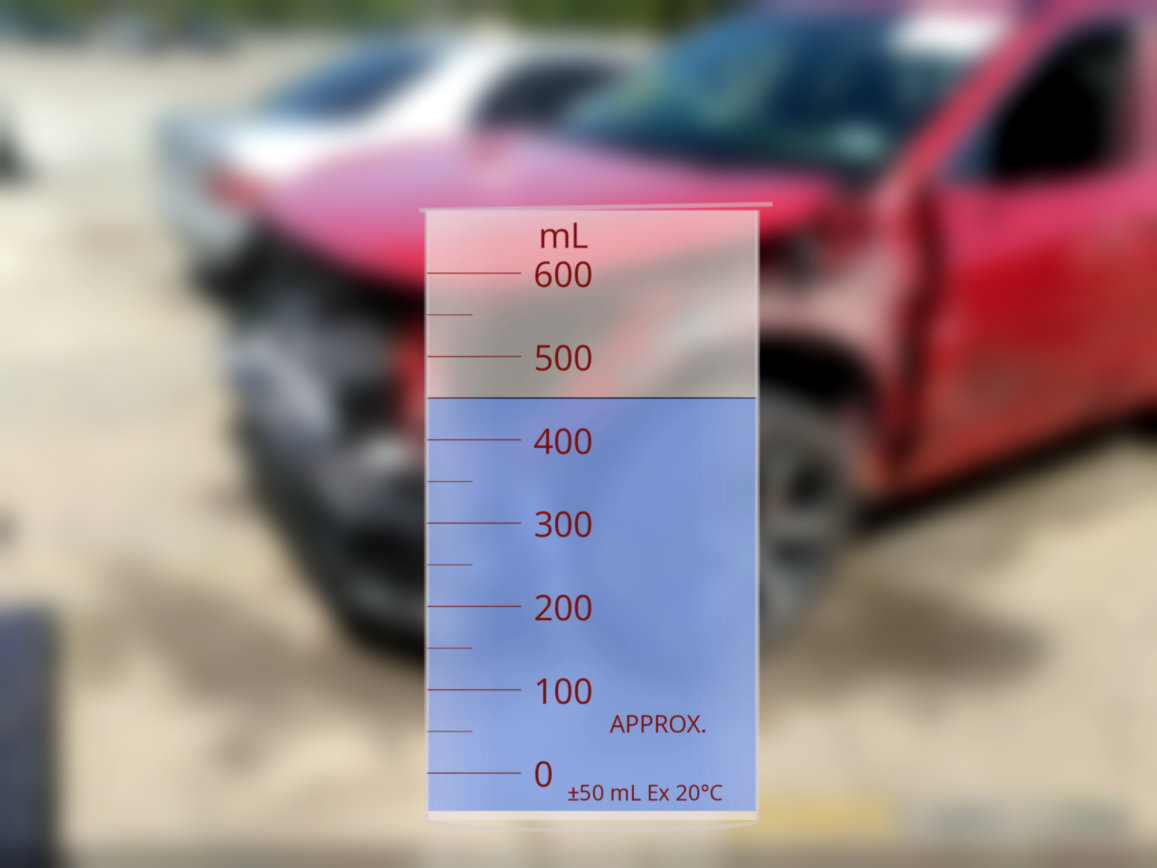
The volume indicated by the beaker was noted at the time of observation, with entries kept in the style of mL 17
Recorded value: mL 450
